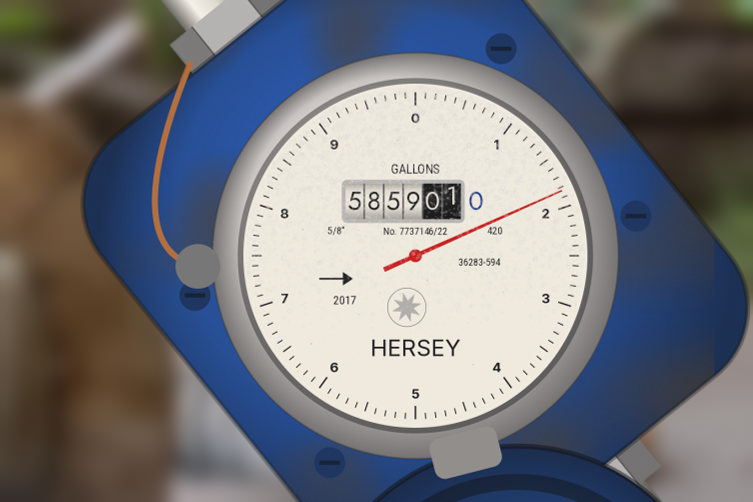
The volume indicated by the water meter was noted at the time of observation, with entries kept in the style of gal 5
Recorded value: gal 5859011.8
